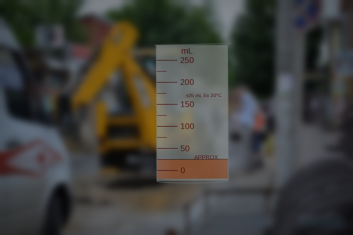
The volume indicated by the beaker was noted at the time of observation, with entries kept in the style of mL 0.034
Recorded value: mL 25
